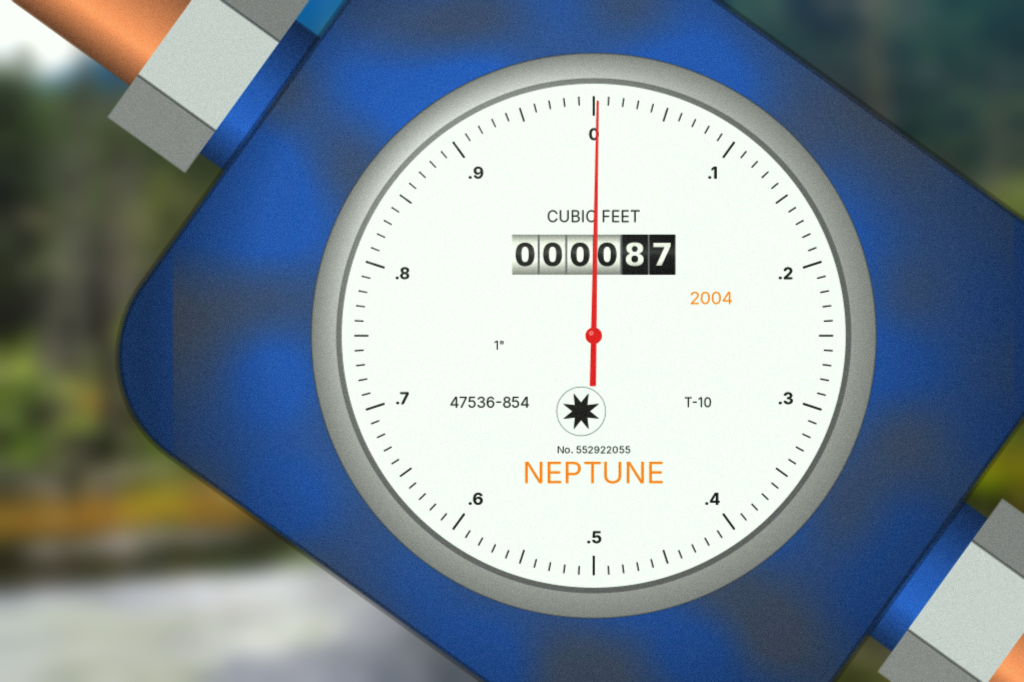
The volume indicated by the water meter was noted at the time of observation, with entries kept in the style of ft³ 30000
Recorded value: ft³ 87.00
